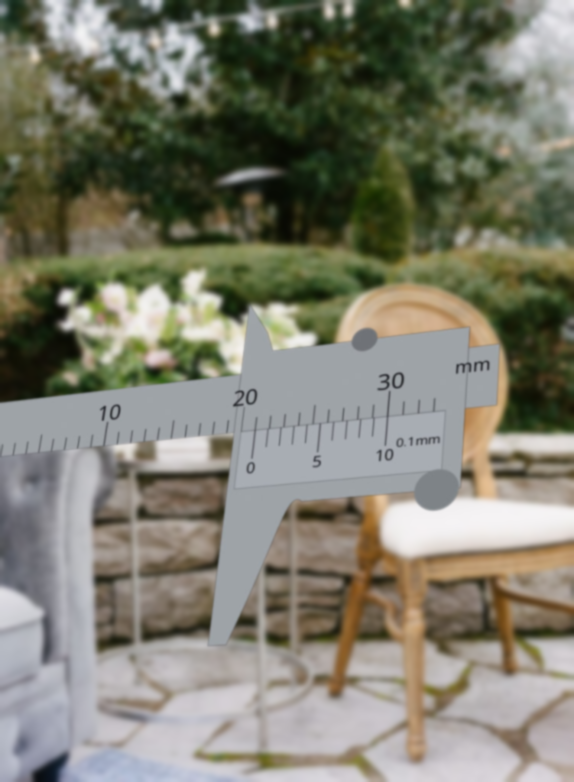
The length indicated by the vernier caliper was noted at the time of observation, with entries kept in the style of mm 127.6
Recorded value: mm 21.0
